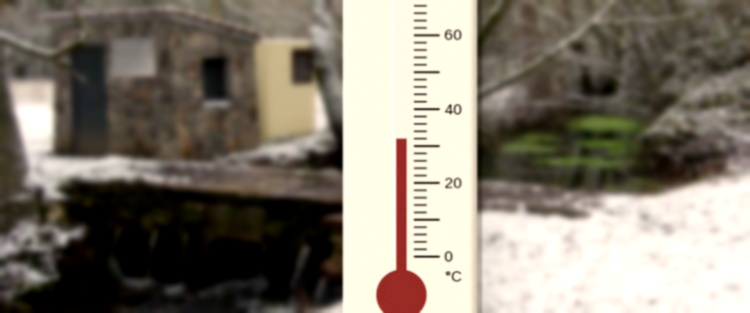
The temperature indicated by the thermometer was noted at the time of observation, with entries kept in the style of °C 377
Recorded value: °C 32
